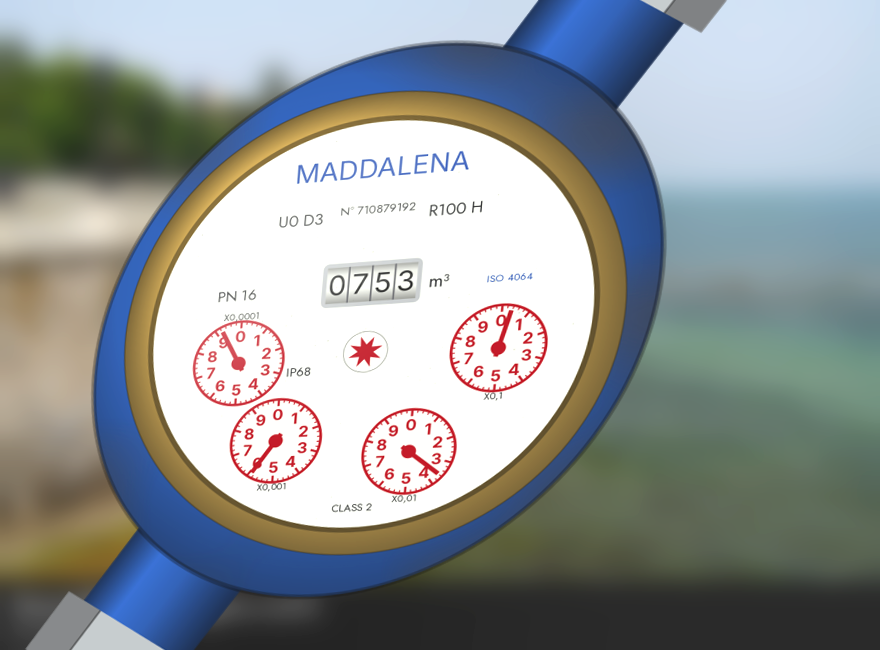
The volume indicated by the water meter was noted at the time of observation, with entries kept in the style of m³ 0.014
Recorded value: m³ 753.0359
